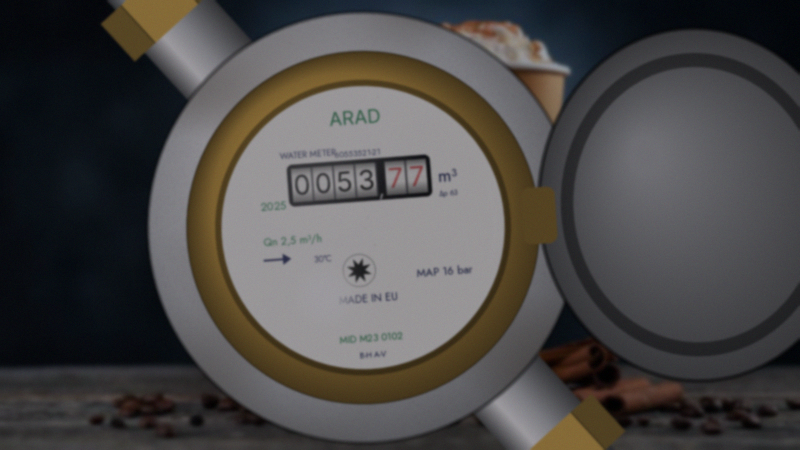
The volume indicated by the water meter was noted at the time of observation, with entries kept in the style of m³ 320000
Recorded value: m³ 53.77
